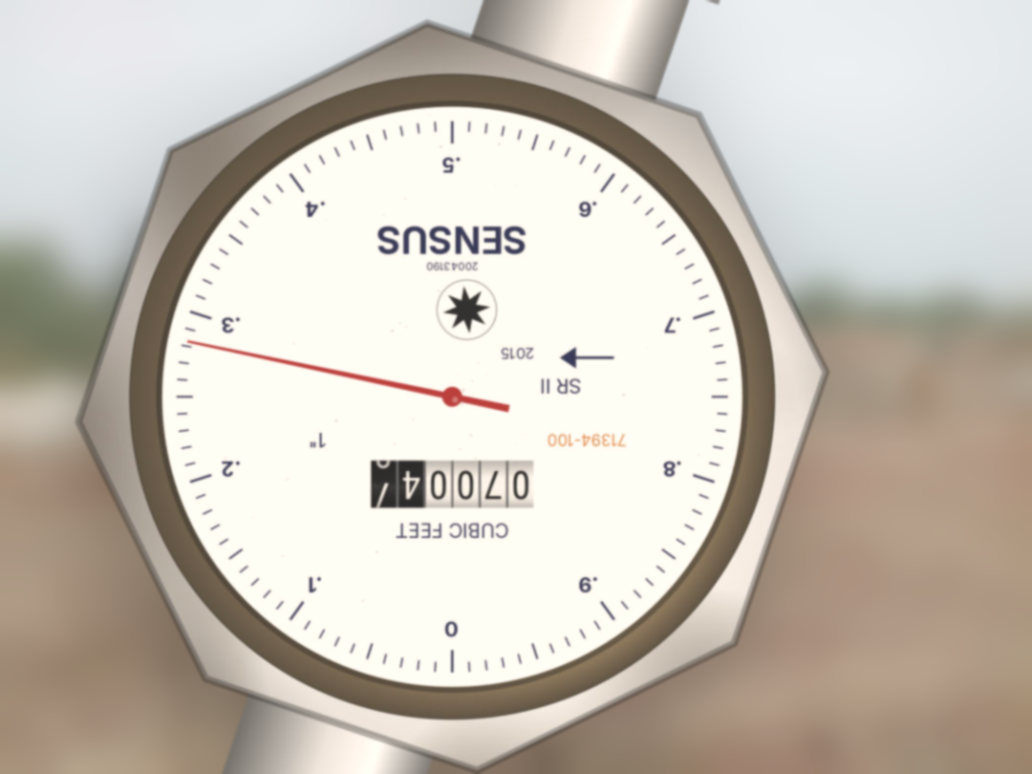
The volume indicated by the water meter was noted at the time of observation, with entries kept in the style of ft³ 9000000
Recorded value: ft³ 70047.28
